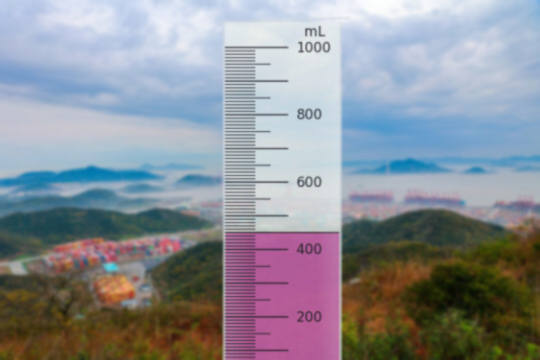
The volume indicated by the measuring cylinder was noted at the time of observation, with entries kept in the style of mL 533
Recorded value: mL 450
